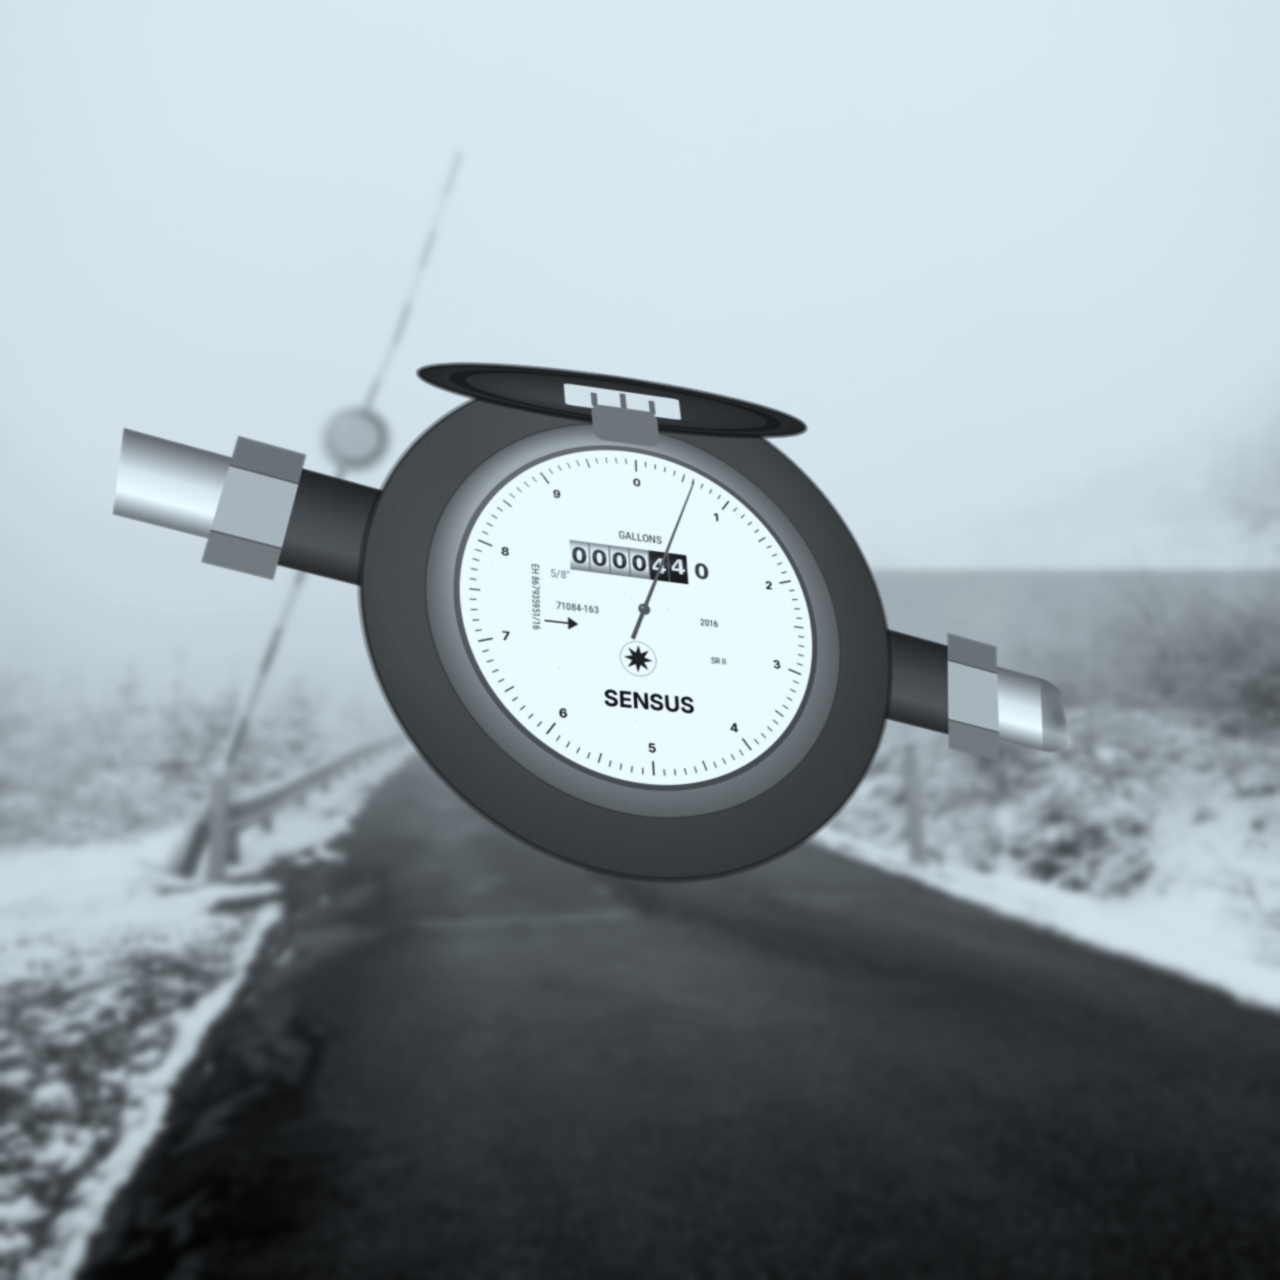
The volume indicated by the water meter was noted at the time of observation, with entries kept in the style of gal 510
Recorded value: gal 440.6
